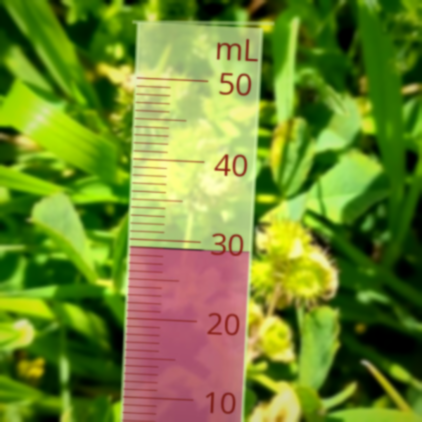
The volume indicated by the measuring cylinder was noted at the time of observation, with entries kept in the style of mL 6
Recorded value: mL 29
